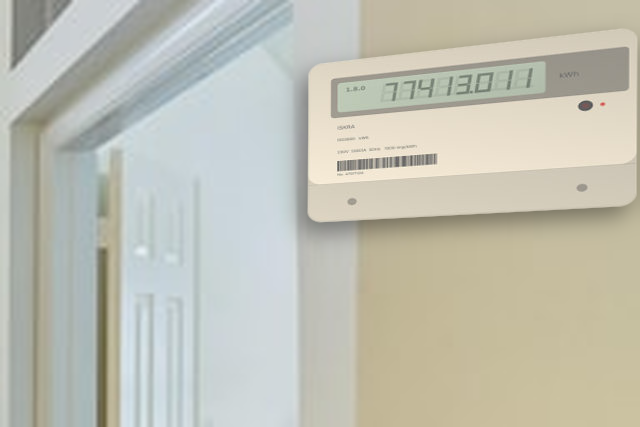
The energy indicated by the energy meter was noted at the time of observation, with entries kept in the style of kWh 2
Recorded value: kWh 77413.011
